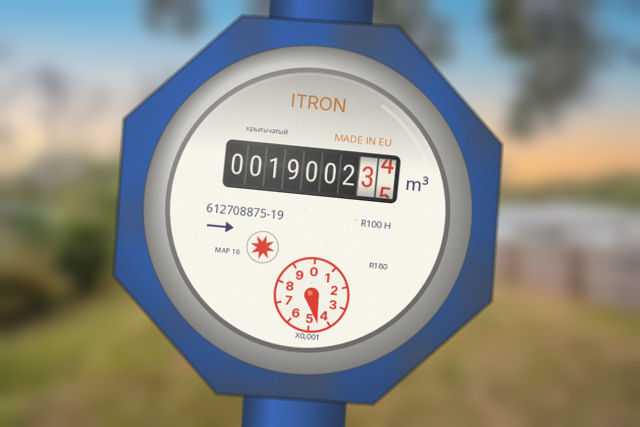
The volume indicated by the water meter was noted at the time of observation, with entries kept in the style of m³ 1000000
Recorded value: m³ 19002.344
